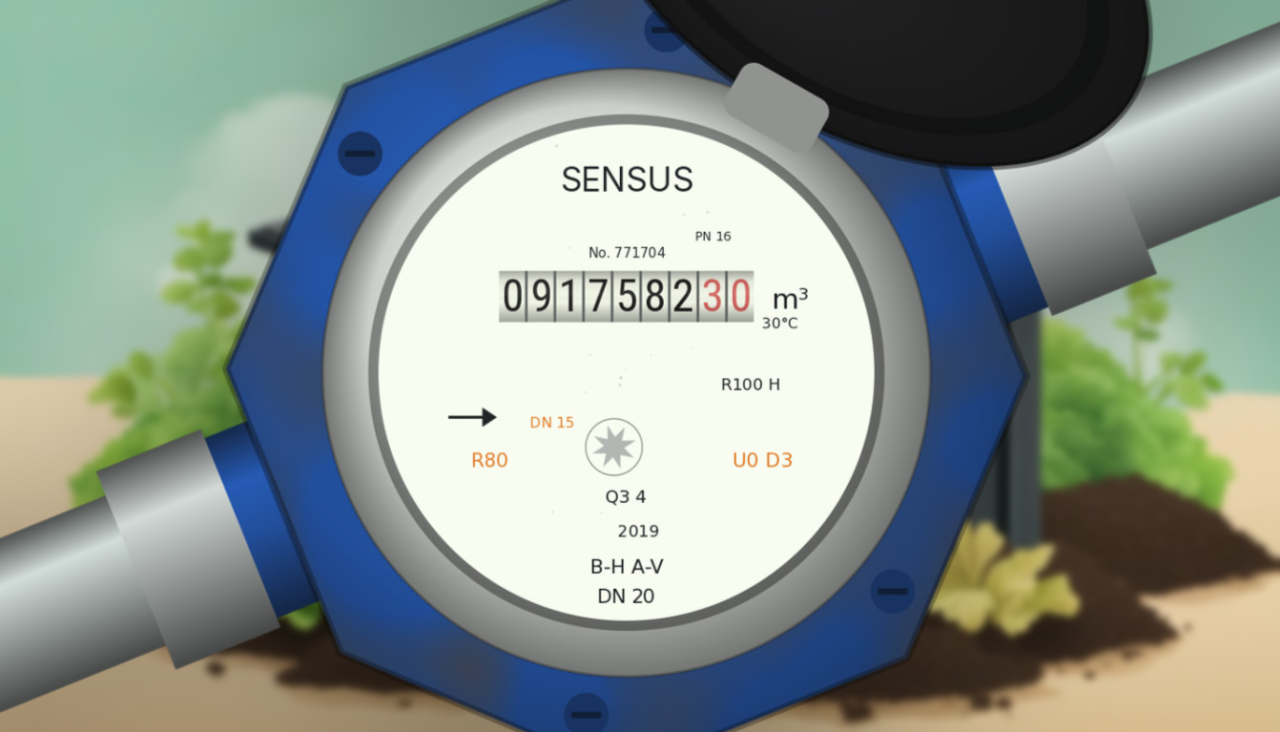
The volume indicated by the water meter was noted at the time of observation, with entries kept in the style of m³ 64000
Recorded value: m³ 917582.30
